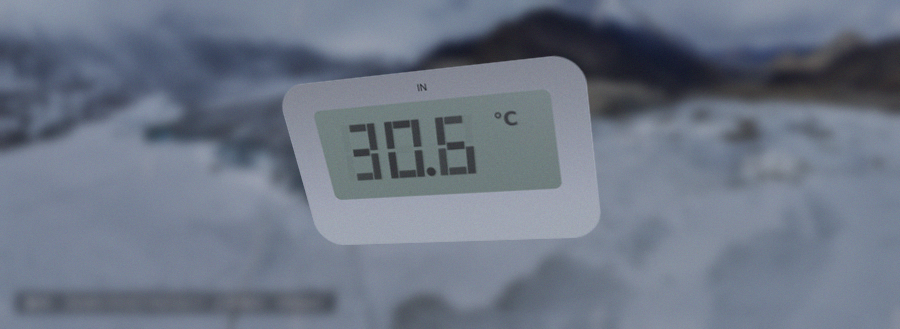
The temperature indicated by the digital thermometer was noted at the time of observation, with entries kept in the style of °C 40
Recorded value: °C 30.6
